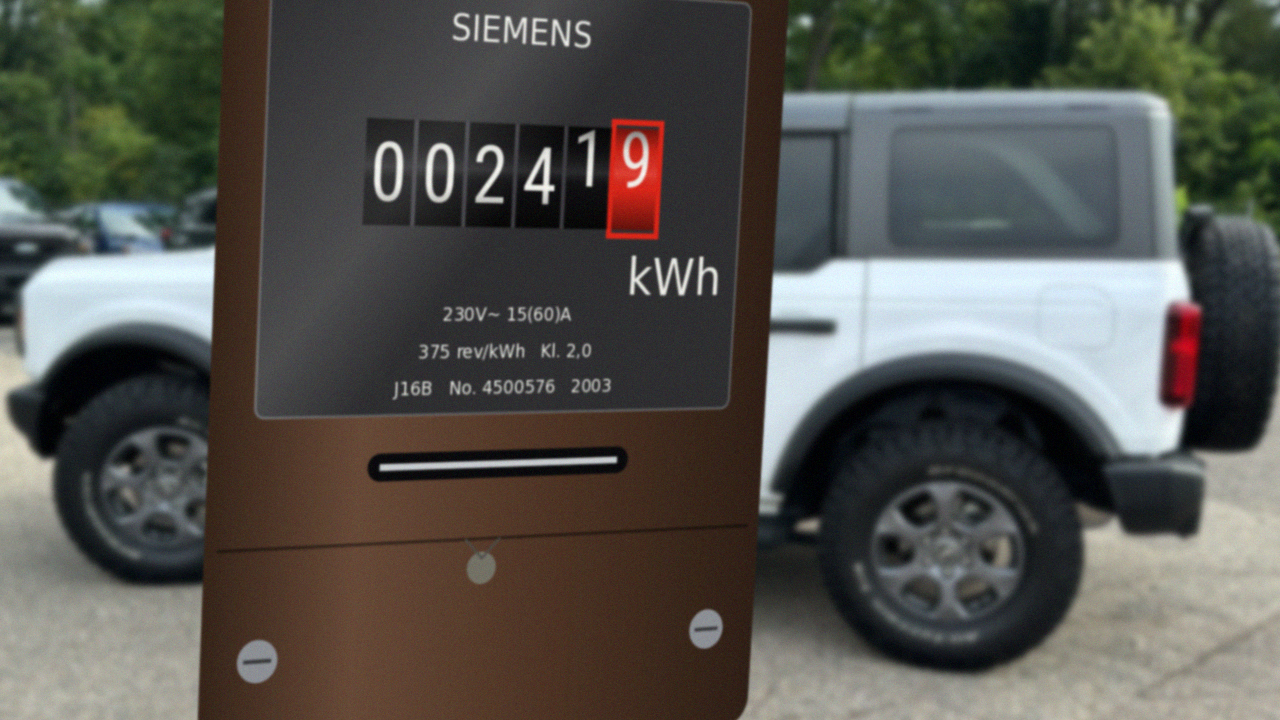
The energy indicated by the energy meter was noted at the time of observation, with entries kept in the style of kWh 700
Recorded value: kWh 241.9
